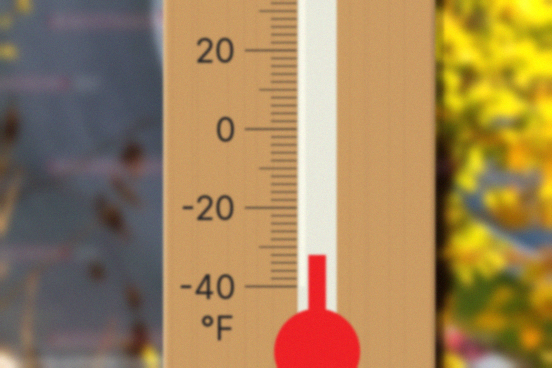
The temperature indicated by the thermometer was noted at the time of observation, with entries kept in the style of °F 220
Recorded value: °F -32
